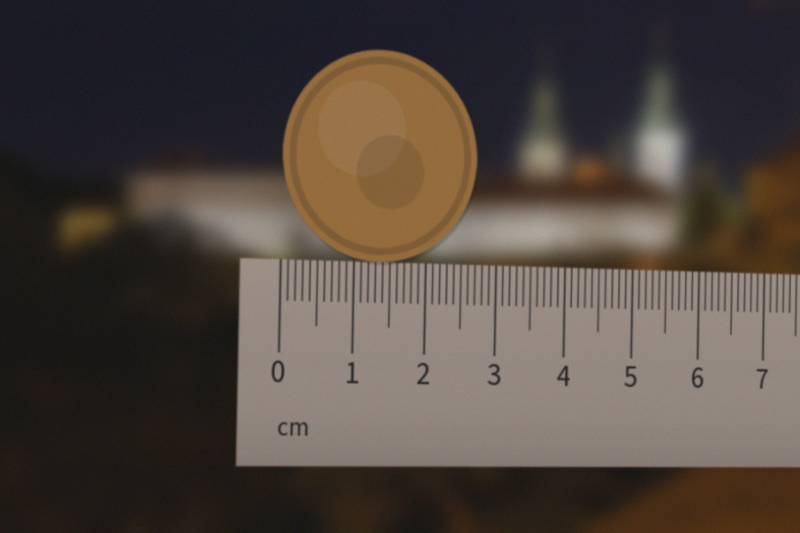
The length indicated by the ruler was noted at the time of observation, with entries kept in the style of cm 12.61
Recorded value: cm 2.7
